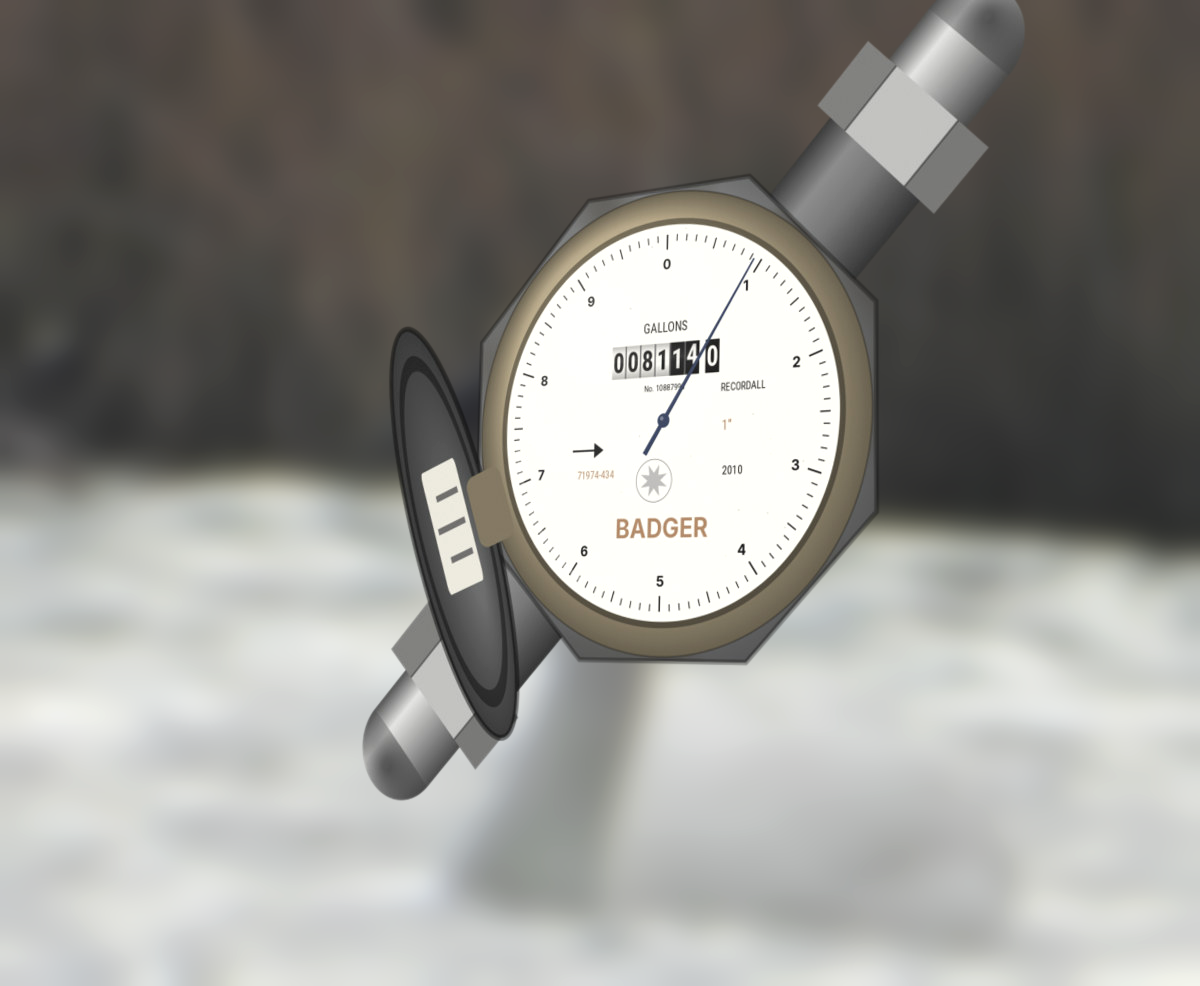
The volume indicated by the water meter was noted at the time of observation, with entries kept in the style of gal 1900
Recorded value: gal 81140.9
